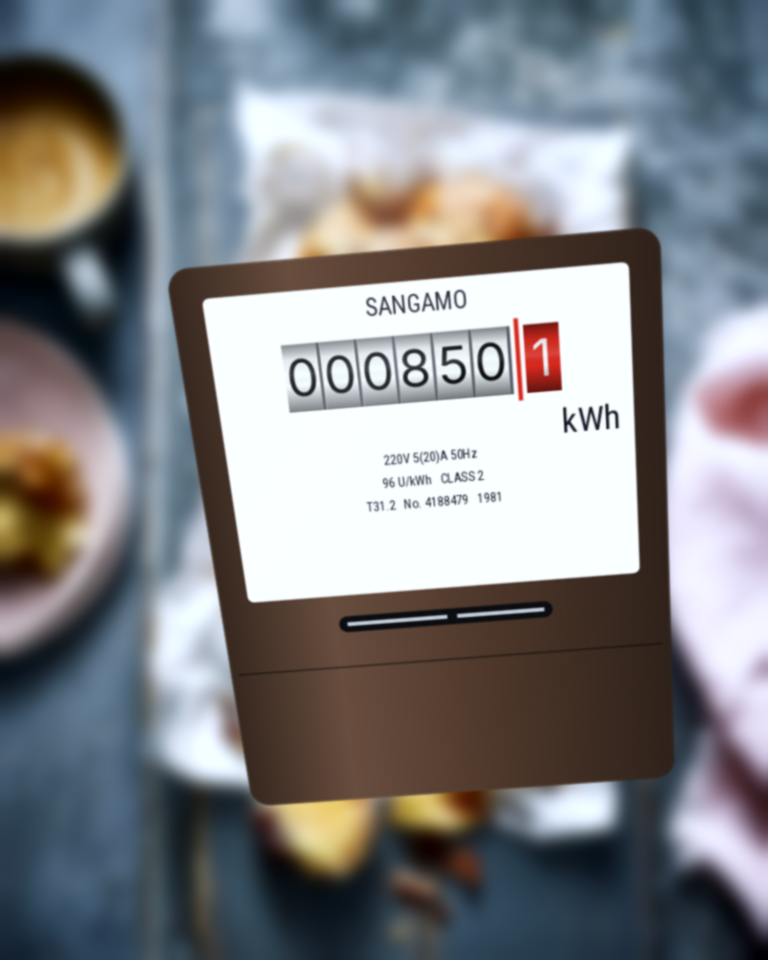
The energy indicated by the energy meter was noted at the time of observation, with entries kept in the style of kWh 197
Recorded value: kWh 850.1
